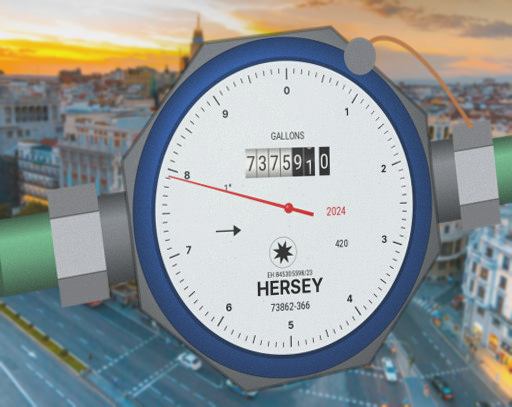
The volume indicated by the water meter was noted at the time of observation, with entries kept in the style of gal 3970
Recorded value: gal 7375907.9
